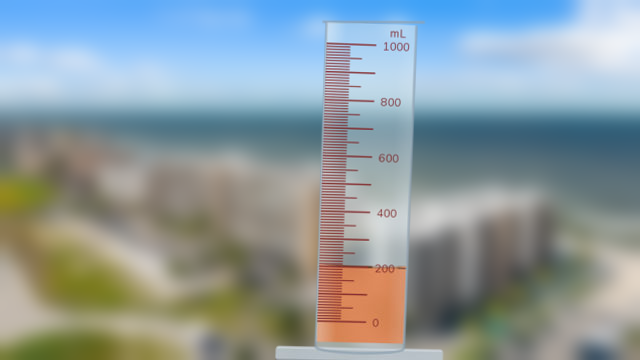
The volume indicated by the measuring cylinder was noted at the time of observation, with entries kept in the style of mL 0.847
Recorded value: mL 200
